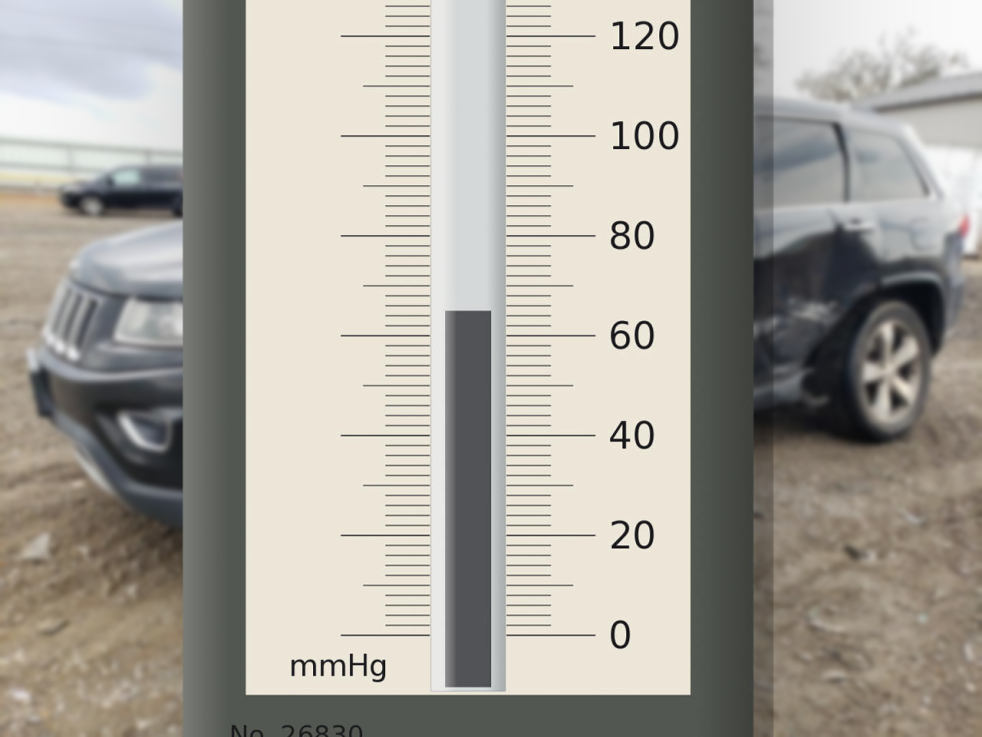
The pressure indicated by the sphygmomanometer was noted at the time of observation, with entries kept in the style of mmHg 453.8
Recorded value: mmHg 65
